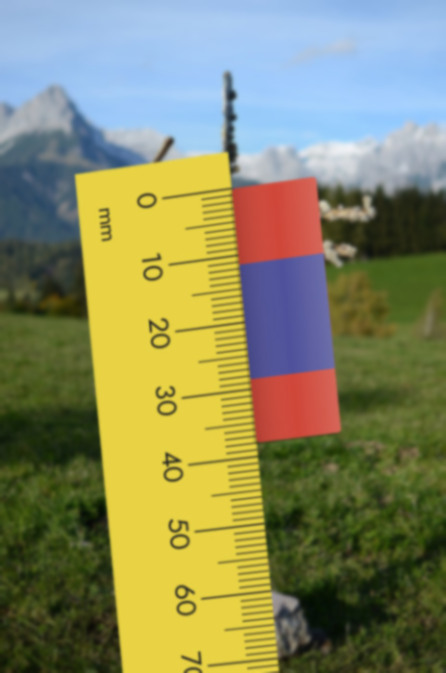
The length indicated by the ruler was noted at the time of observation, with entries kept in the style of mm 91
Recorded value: mm 38
